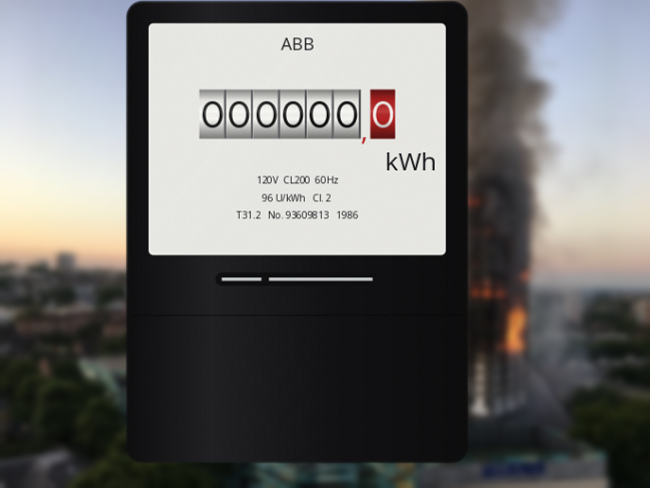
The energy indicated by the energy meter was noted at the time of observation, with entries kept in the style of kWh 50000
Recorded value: kWh 0.0
